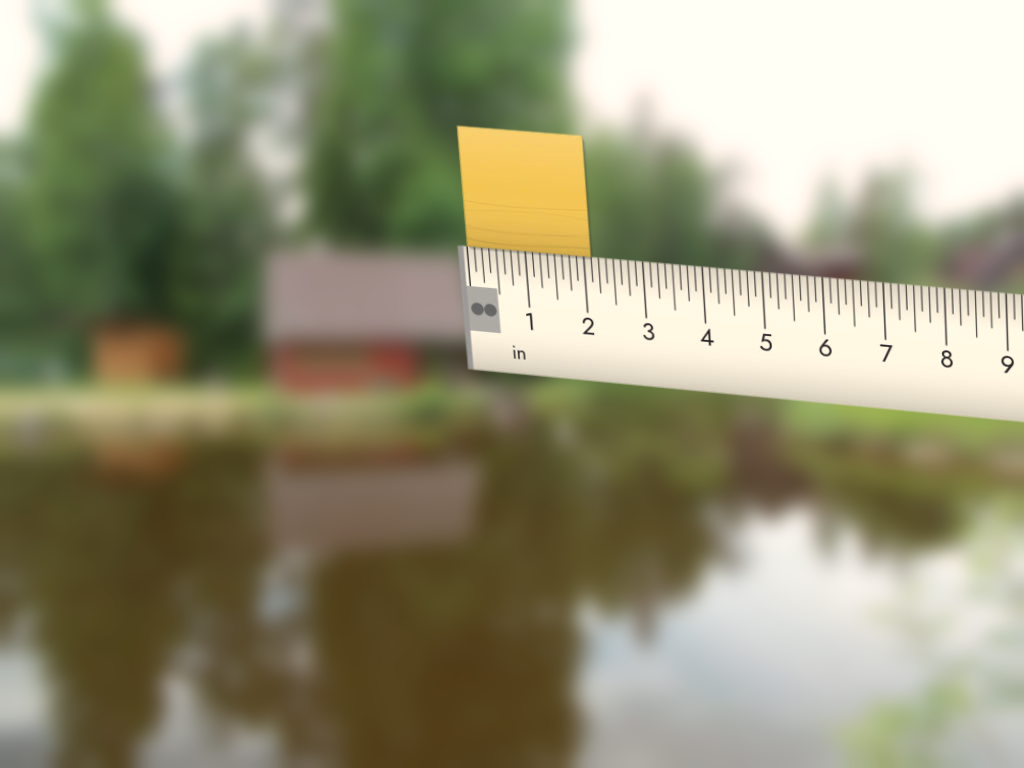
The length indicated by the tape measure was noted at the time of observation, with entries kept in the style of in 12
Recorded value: in 2.125
